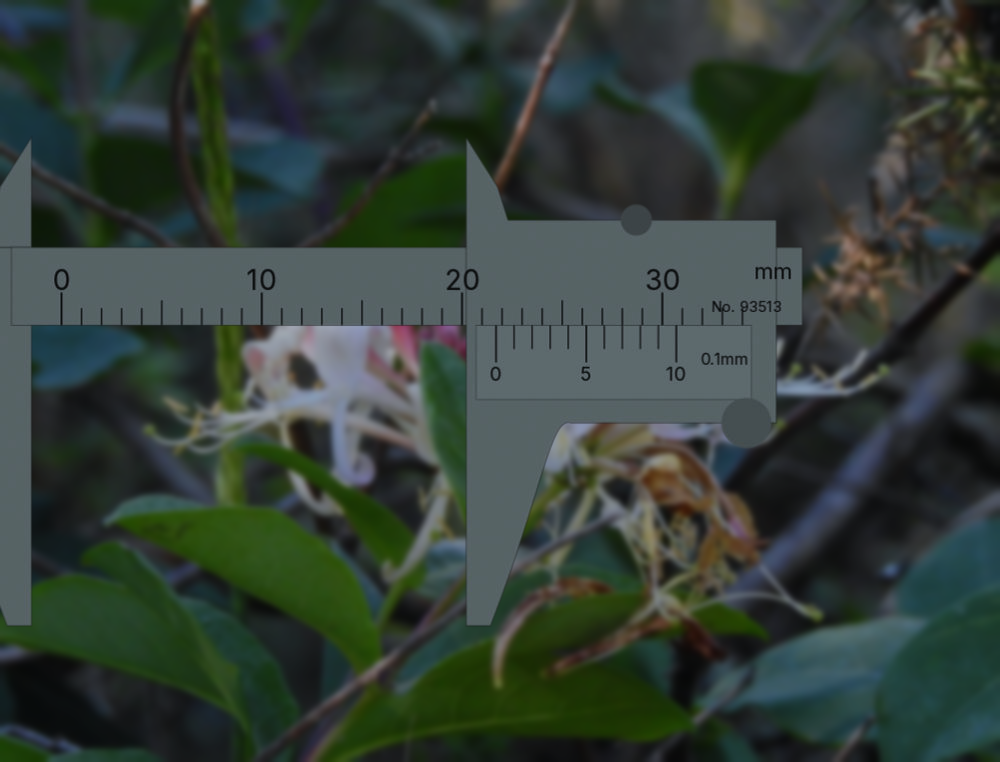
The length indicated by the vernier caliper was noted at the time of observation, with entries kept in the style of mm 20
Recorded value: mm 21.7
